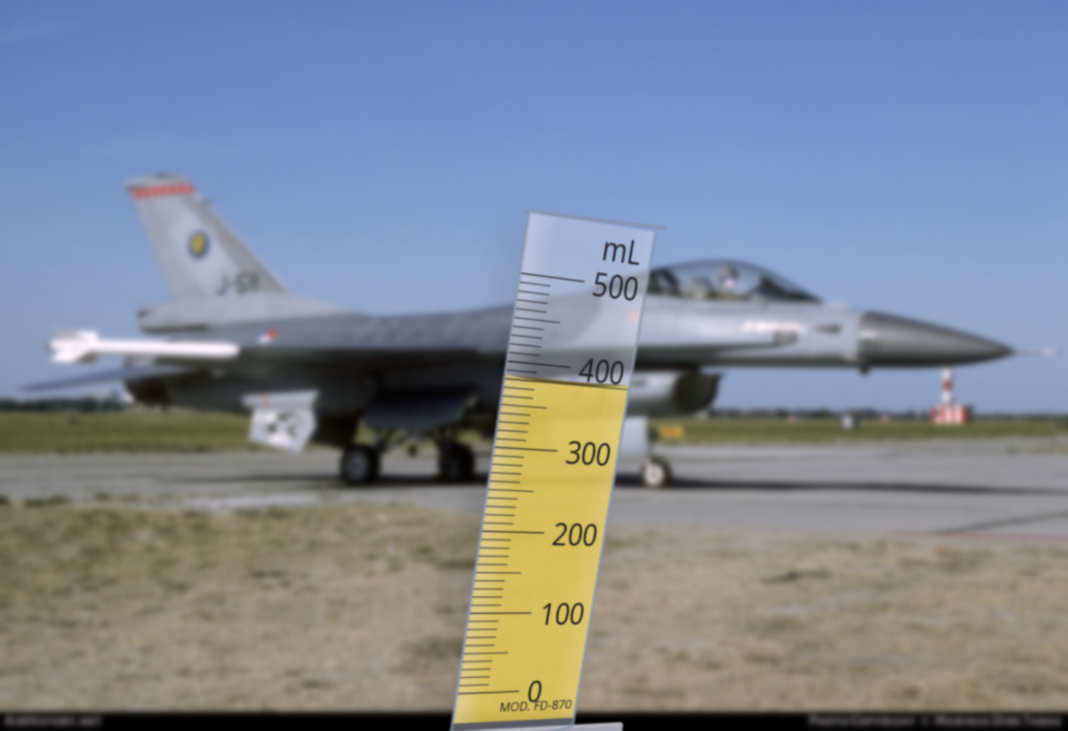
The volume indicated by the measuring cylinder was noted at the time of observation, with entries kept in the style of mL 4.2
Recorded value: mL 380
